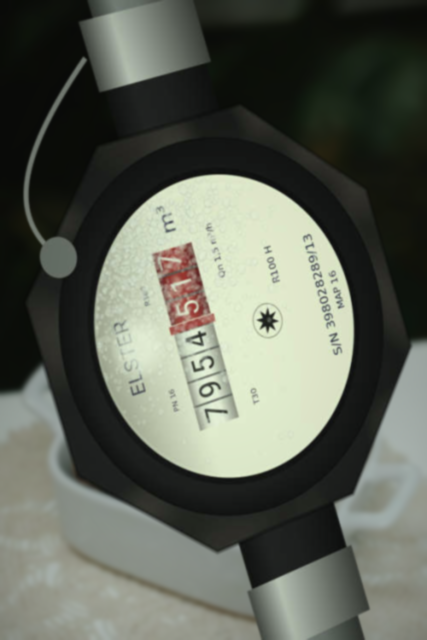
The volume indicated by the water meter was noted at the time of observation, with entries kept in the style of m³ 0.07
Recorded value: m³ 7954.517
